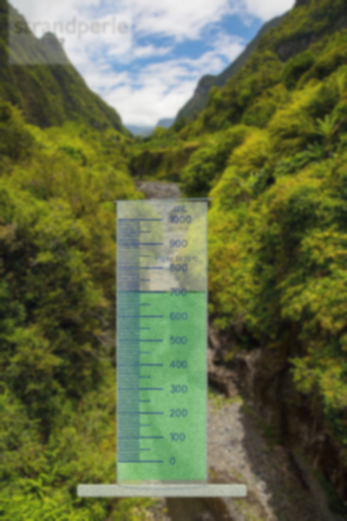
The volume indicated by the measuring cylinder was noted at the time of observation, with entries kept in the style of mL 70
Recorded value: mL 700
